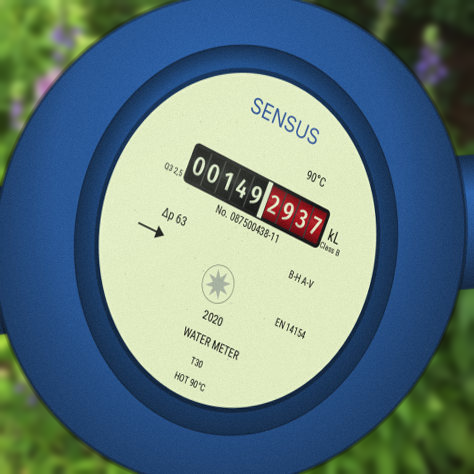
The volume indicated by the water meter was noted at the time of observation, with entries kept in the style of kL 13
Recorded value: kL 149.2937
